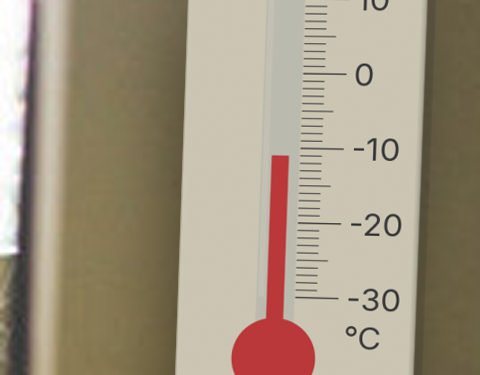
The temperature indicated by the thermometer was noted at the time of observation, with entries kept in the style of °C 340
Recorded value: °C -11
